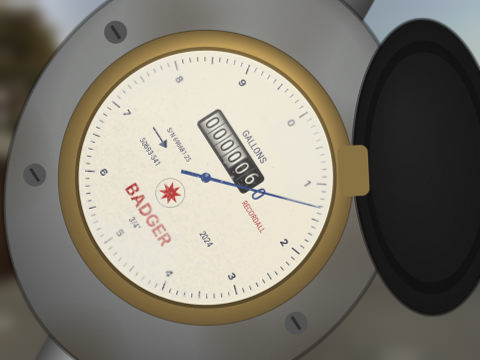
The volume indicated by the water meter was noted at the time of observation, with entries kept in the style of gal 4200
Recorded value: gal 61.3
